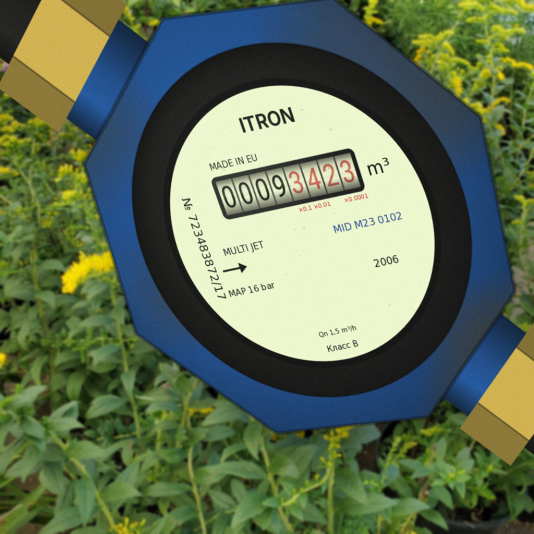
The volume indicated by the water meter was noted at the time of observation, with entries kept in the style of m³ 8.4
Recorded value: m³ 9.3423
